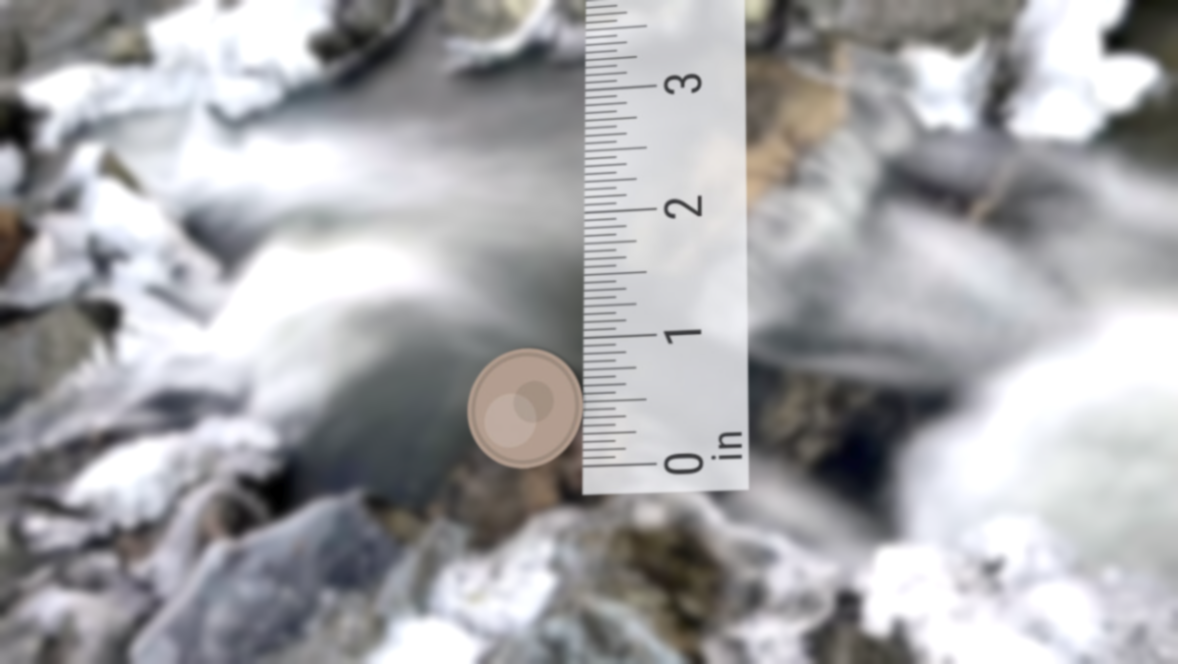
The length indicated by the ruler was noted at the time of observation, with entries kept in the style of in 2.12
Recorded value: in 0.9375
